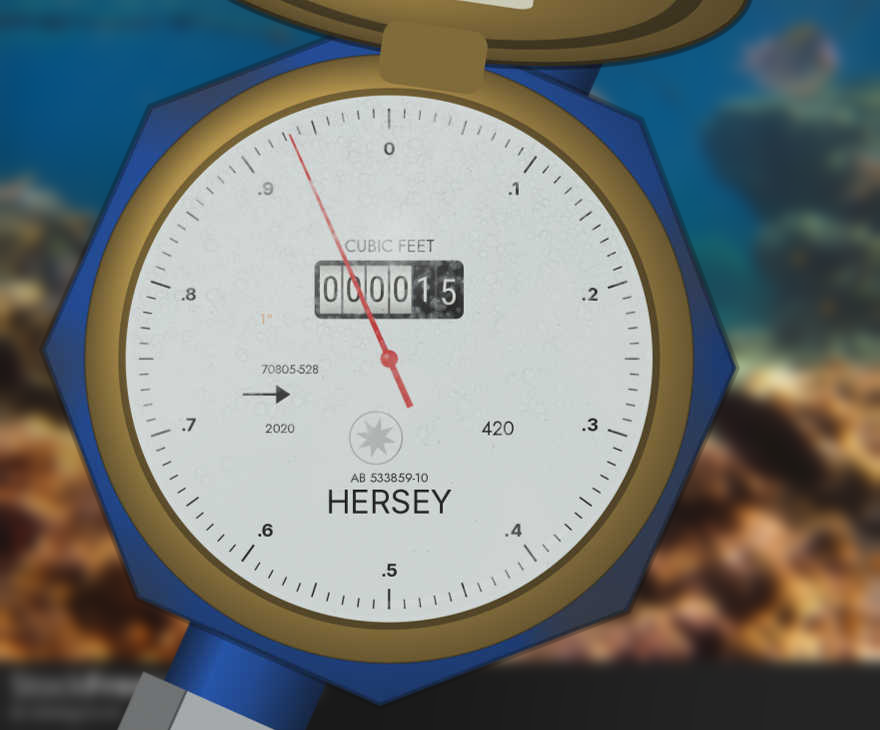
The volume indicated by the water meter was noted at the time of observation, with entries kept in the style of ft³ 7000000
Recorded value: ft³ 14.93
